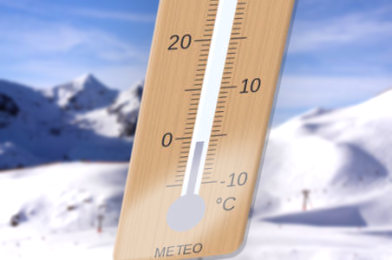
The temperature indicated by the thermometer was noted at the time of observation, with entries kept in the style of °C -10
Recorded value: °C -1
